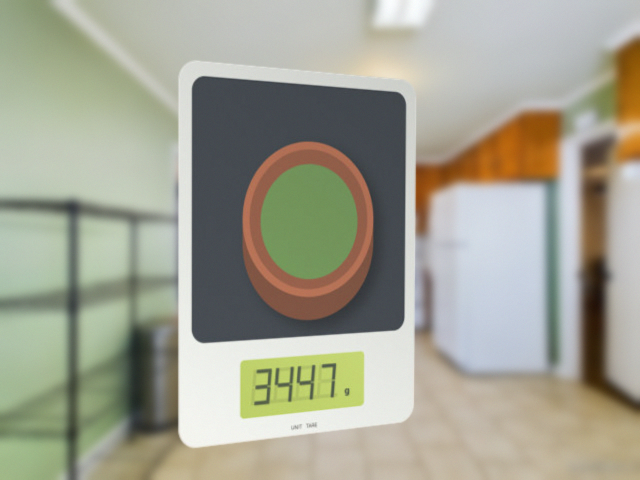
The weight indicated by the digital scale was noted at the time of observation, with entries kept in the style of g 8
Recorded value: g 3447
